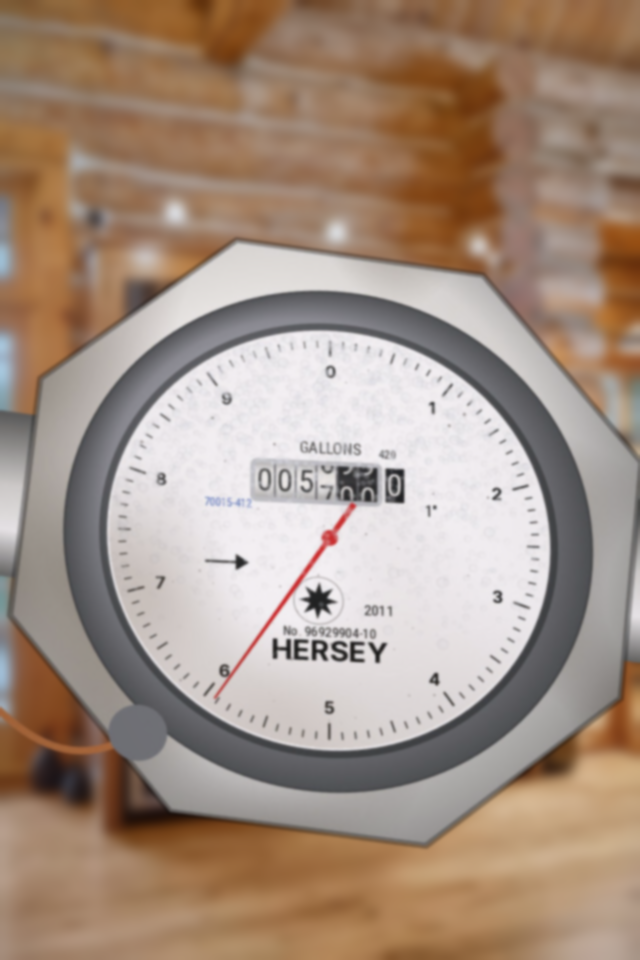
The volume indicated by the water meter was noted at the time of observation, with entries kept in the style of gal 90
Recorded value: gal 56995.9
